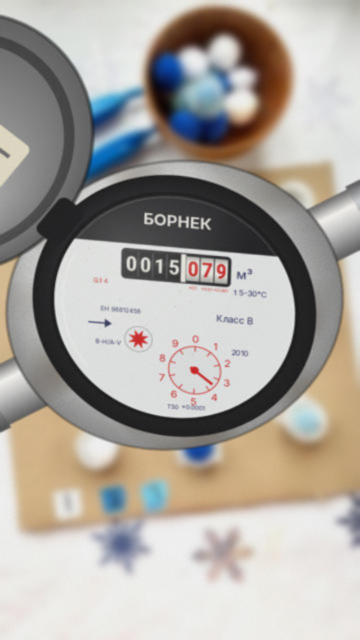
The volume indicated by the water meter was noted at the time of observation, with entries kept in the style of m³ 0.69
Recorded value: m³ 15.0793
